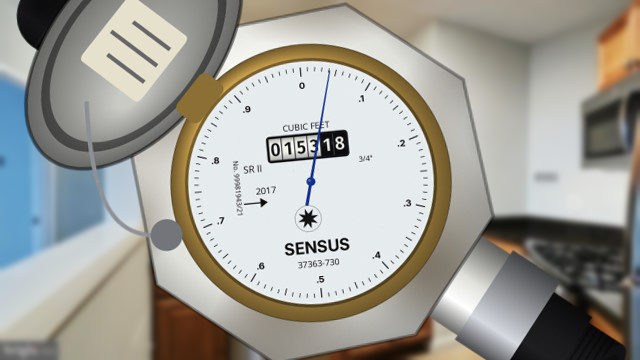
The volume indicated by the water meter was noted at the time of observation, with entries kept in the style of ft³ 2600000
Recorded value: ft³ 15318.04
